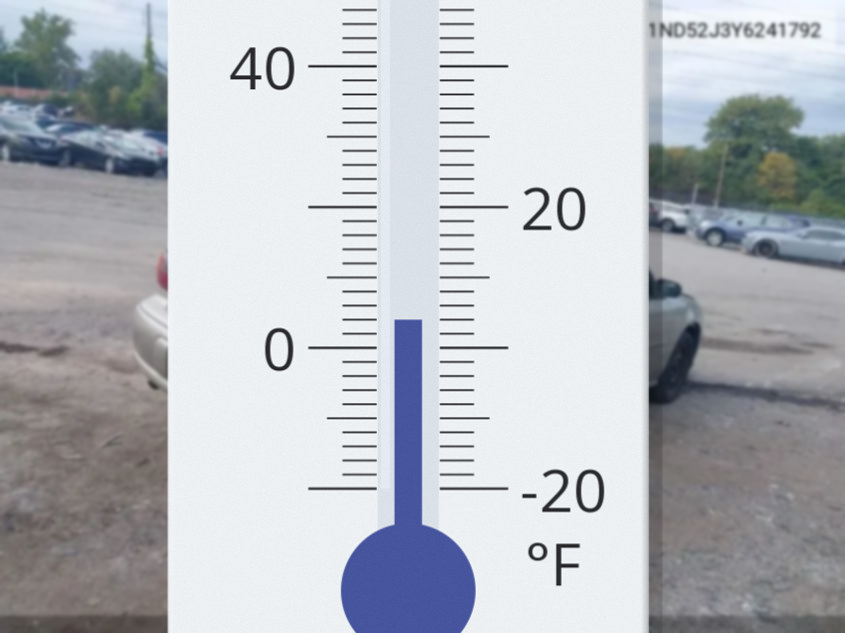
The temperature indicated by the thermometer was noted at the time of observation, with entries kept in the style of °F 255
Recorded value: °F 4
